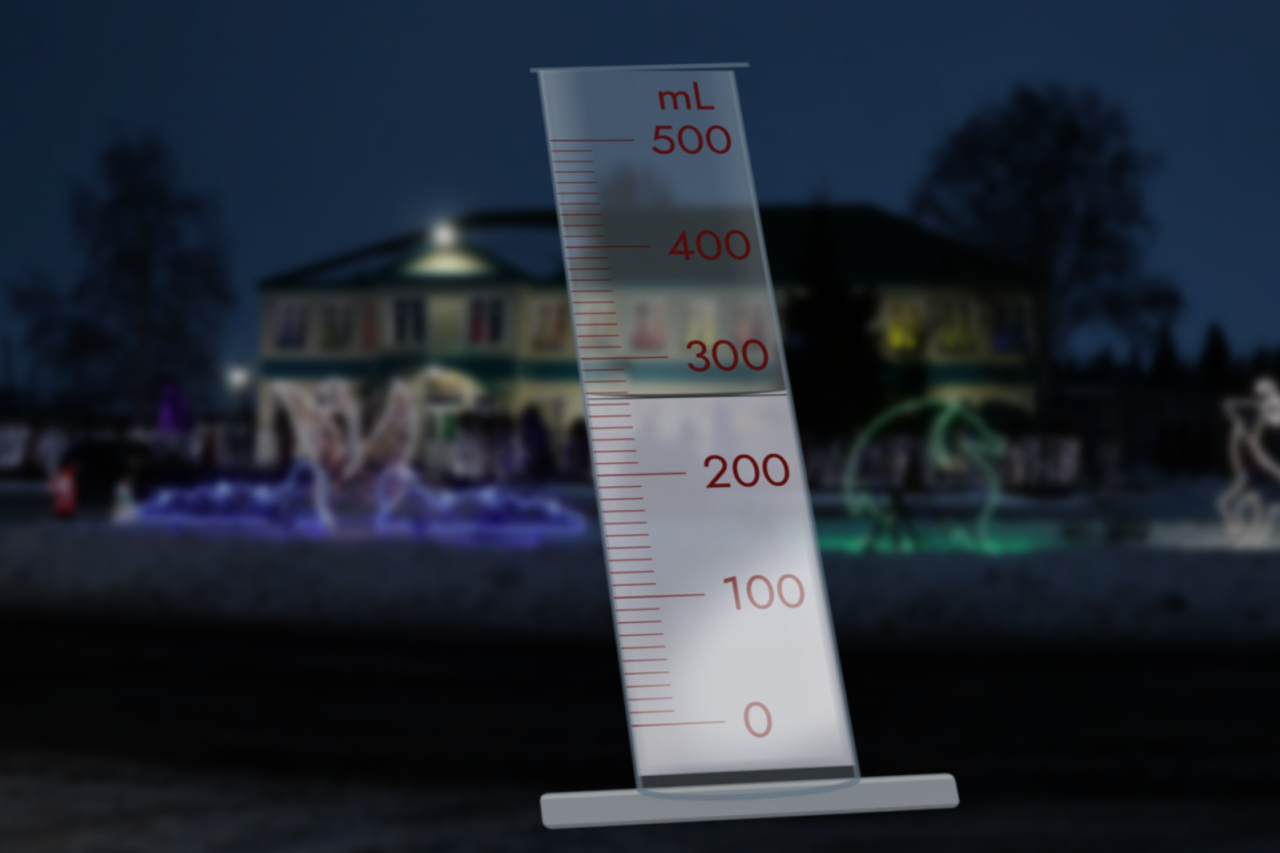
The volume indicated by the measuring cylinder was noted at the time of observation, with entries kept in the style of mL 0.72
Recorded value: mL 265
